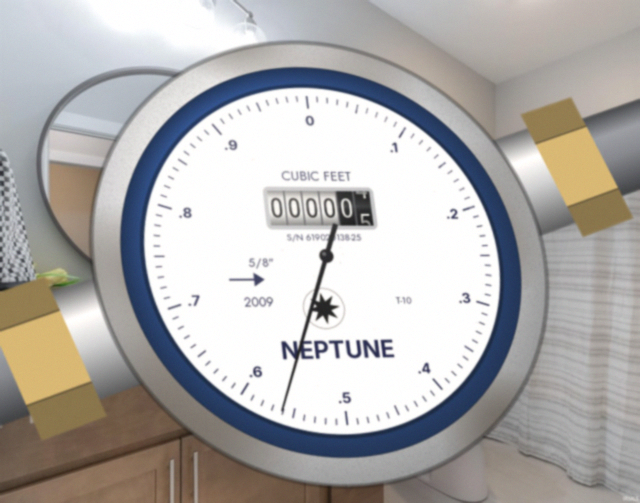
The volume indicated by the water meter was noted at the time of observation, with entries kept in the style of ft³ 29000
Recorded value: ft³ 4.56
